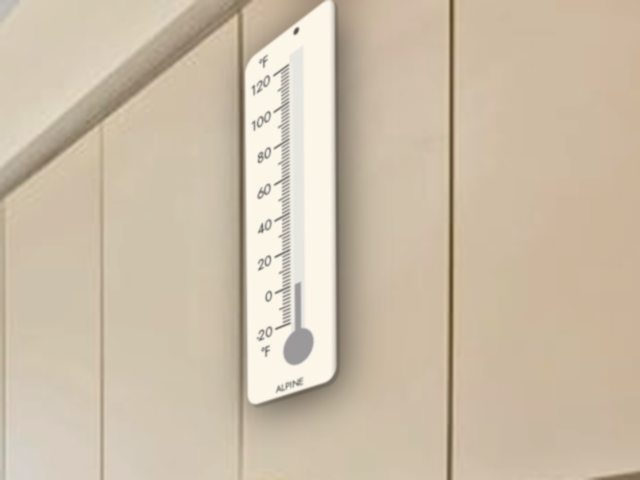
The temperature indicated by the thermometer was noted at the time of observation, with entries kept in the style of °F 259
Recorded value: °F 0
